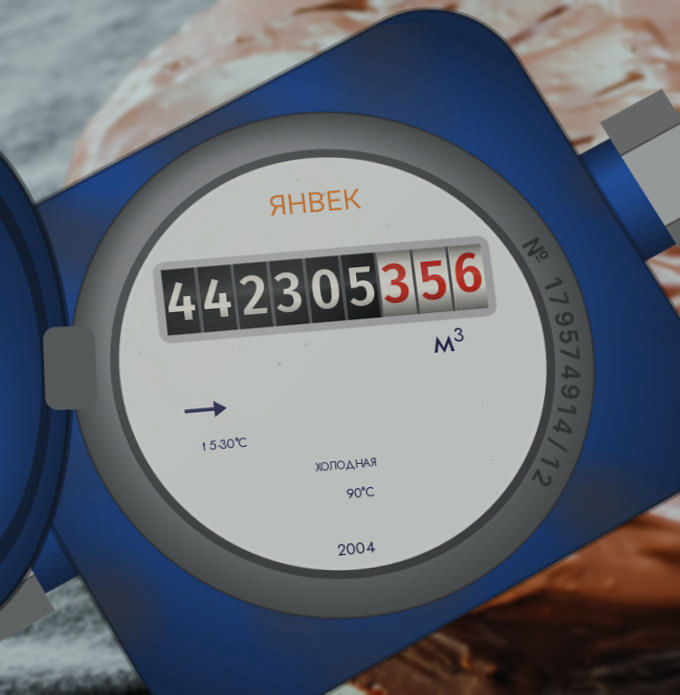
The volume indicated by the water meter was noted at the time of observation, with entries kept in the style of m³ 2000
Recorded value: m³ 442305.356
